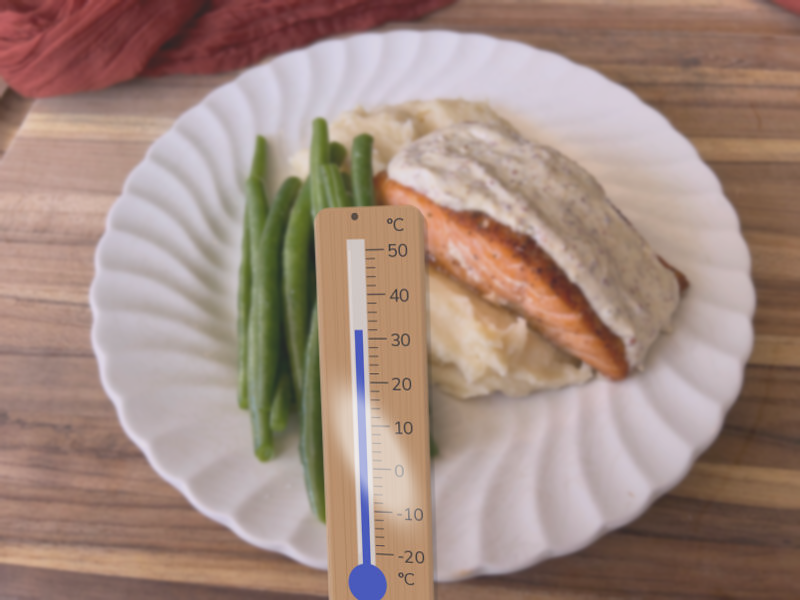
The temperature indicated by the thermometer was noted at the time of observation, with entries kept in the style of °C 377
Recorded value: °C 32
